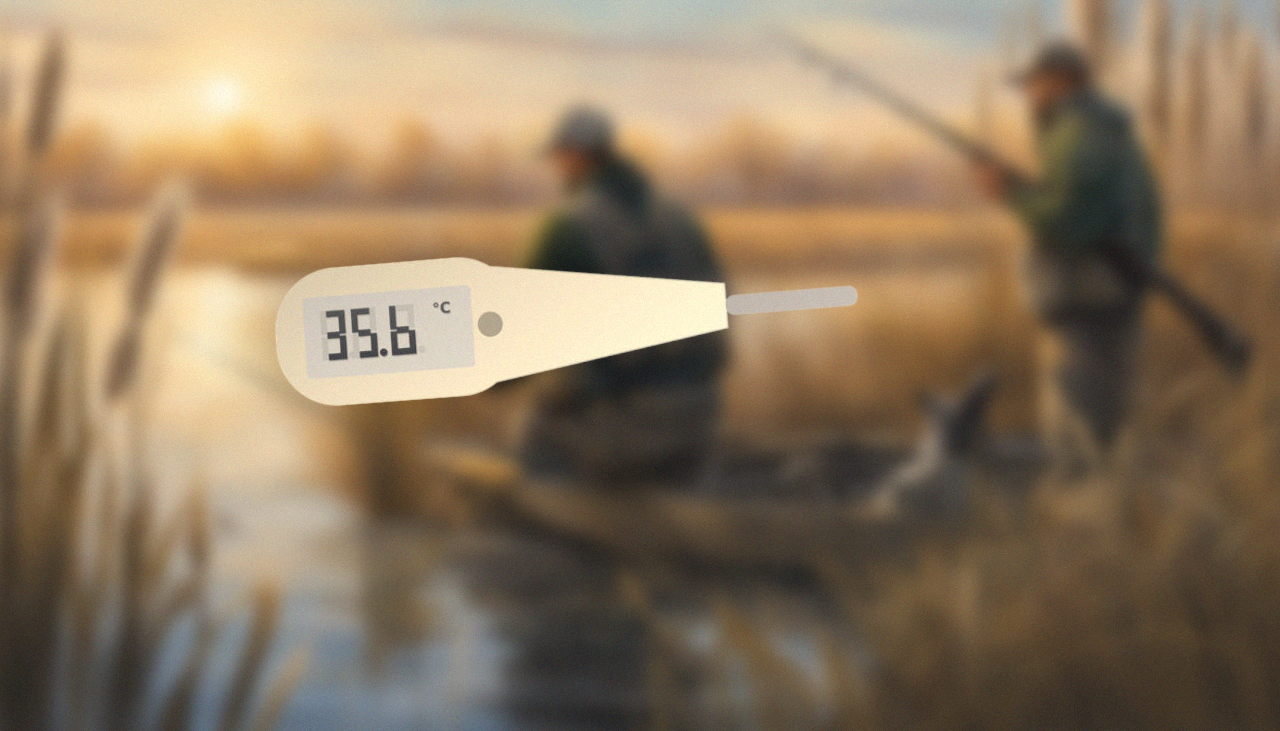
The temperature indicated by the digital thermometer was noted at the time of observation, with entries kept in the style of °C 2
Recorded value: °C 35.6
